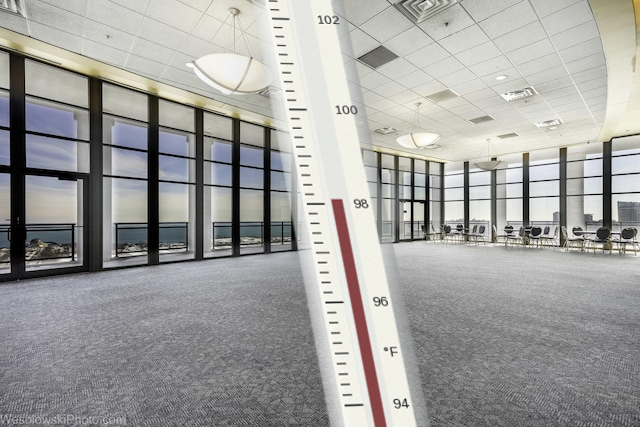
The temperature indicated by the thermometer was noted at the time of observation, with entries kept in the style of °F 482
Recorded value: °F 98.1
